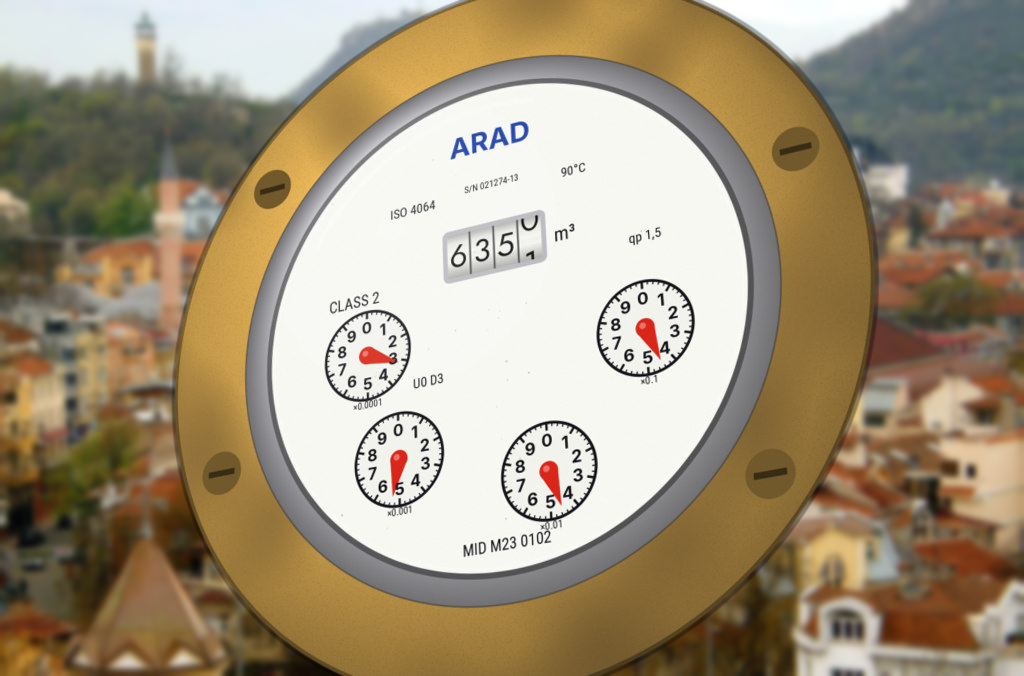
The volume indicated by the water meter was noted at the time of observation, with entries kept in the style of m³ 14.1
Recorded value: m³ 6350.4453
